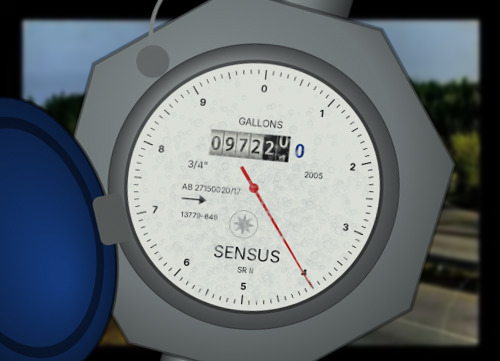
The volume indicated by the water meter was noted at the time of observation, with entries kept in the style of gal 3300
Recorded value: gal 972204.0
